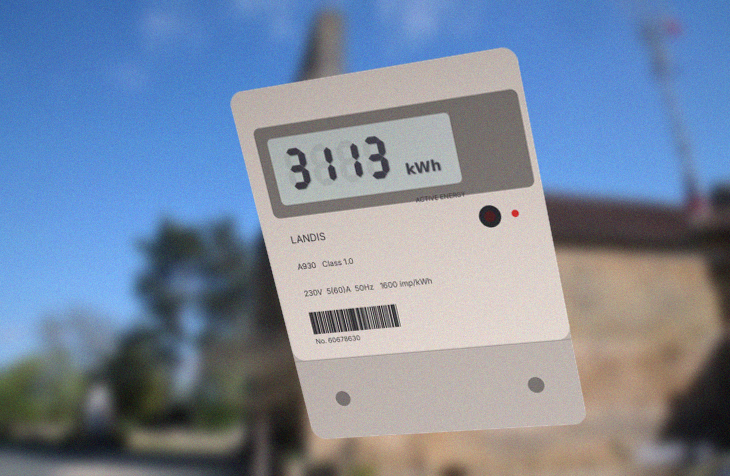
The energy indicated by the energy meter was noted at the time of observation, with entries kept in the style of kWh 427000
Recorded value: kWh 3113
